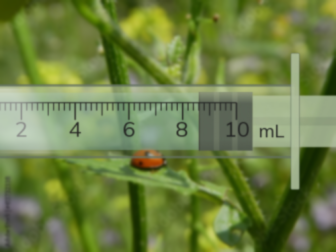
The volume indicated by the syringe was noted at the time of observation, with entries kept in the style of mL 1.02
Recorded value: mL 8.6
